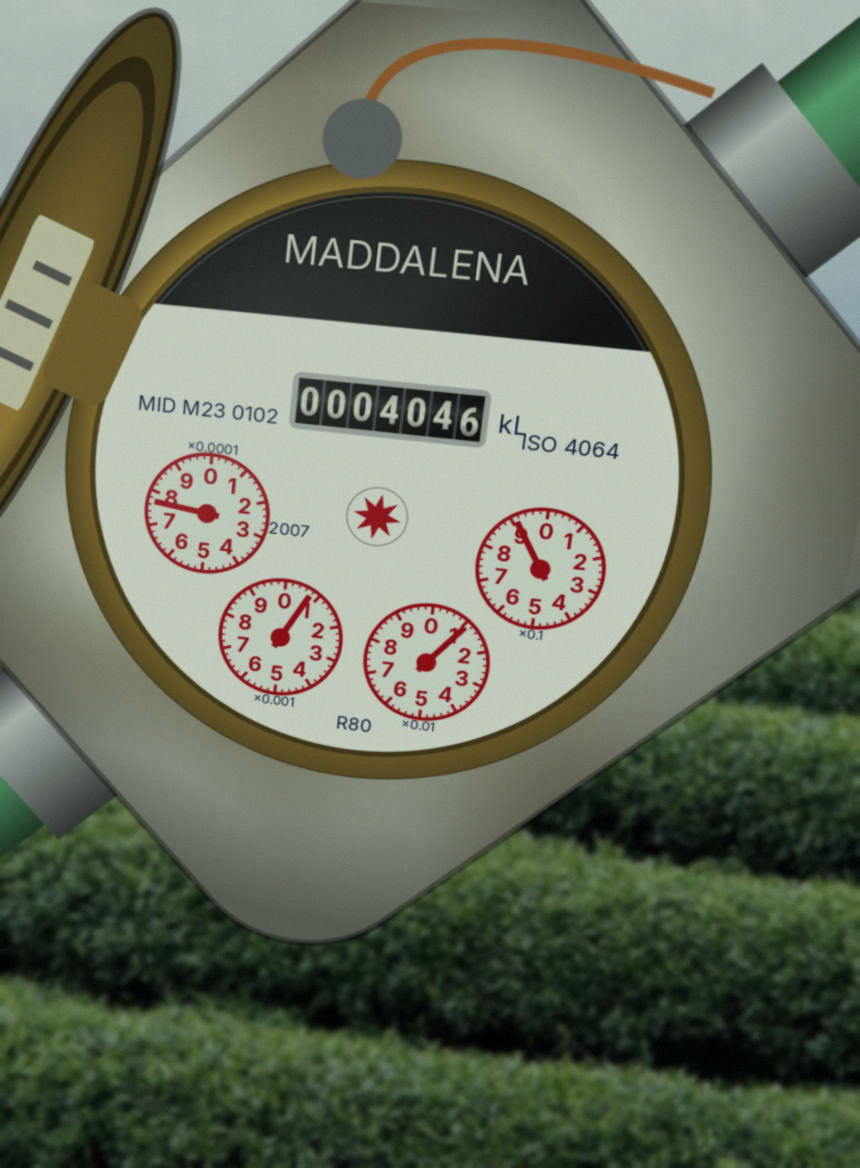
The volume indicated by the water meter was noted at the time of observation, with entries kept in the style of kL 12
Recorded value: kL 4045.9107
